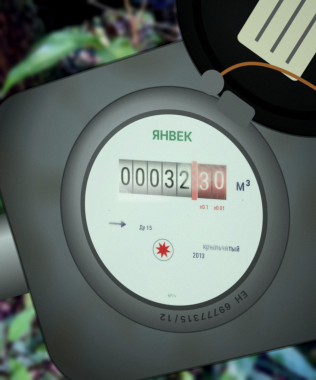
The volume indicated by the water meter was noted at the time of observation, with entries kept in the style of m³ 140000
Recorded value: m³ 32.30
